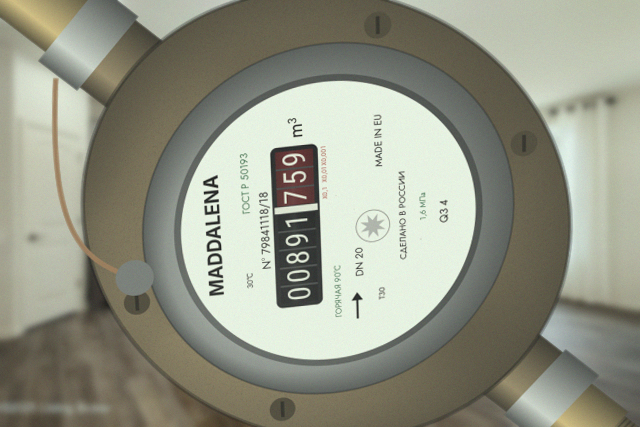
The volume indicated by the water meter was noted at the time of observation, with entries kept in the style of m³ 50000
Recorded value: m³ 891.759
